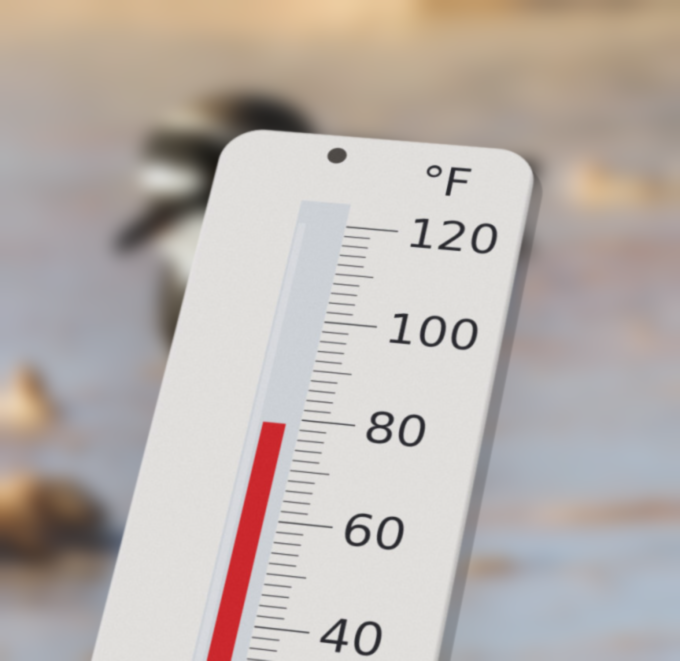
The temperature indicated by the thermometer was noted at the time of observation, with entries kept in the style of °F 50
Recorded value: °F 79
